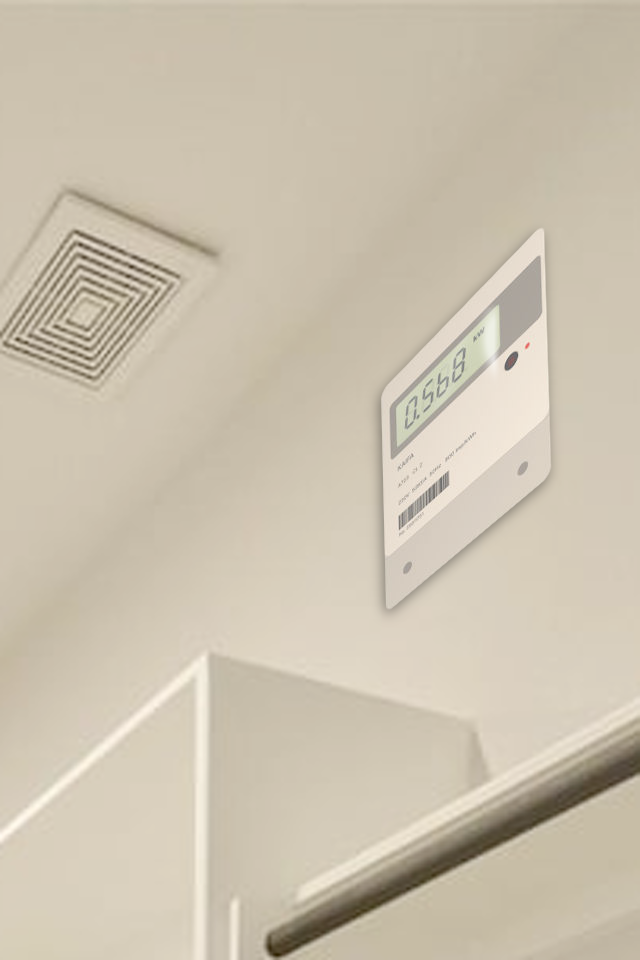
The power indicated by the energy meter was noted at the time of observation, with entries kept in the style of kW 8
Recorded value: kW 0.568
